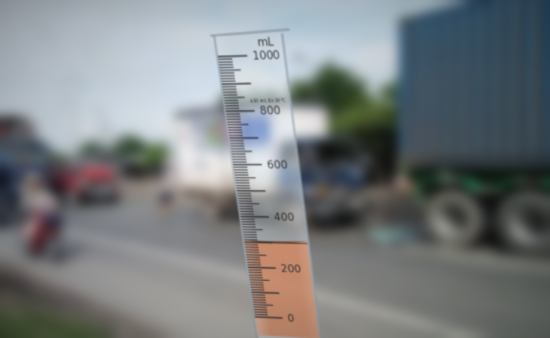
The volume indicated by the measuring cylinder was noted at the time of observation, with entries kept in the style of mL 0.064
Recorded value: mL 300
